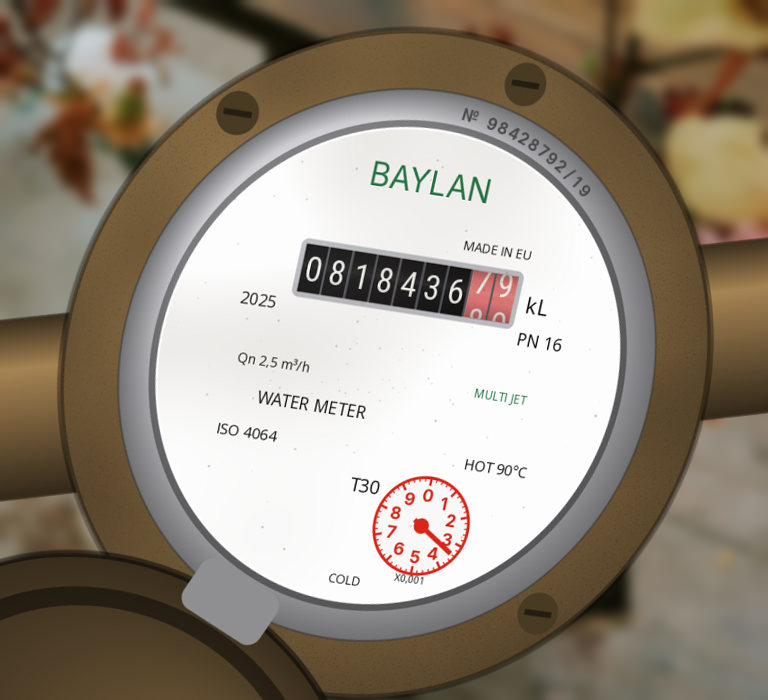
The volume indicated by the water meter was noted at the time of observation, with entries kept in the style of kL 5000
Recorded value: kL 818436.793
